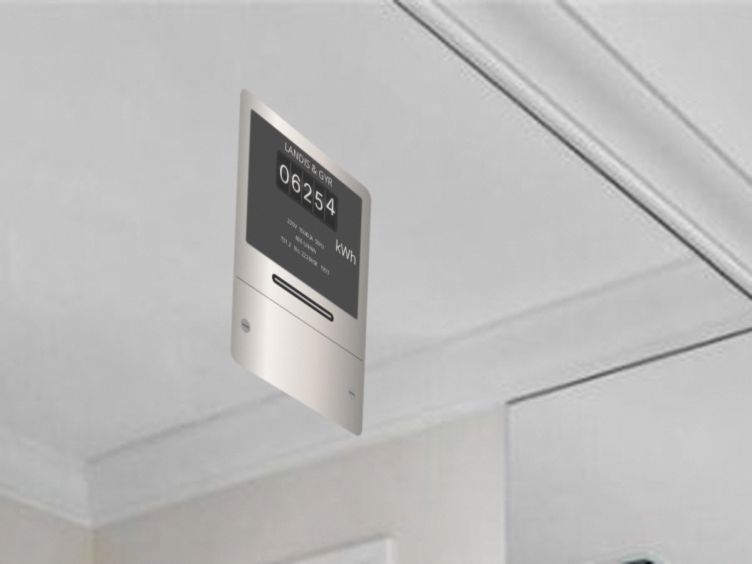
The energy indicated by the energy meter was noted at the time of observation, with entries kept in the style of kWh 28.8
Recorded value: kWh 6254
